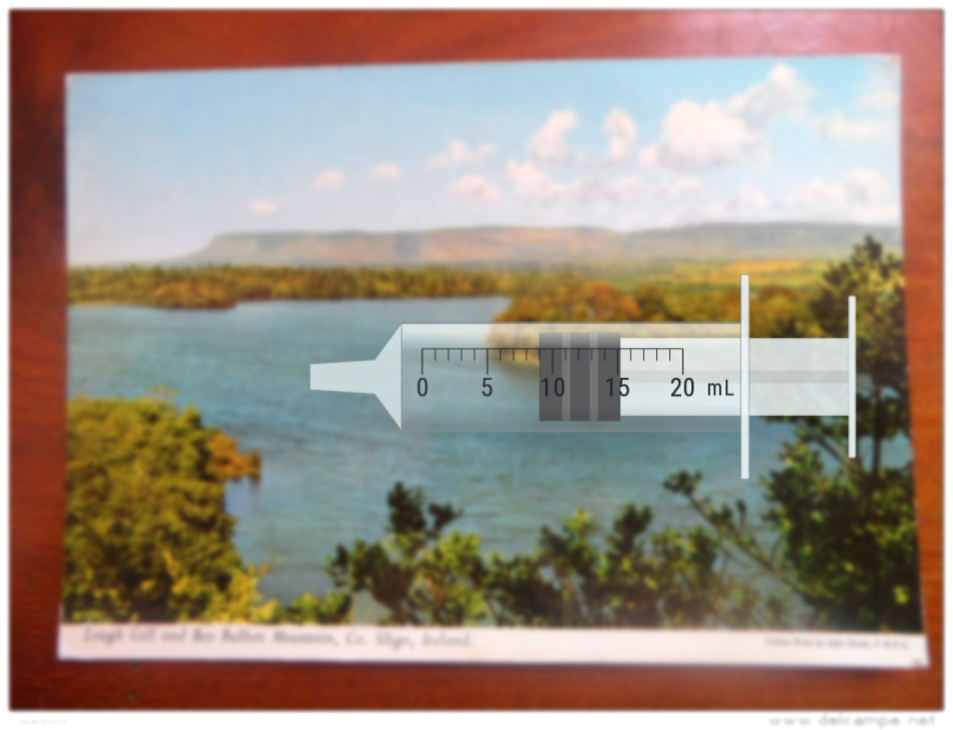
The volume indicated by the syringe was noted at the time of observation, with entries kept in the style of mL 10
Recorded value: mL 9
